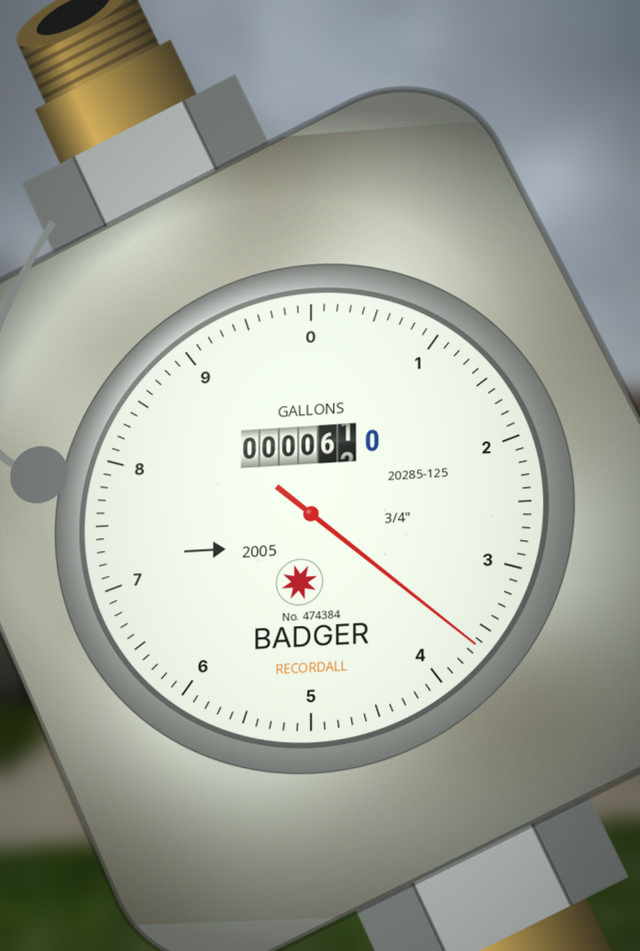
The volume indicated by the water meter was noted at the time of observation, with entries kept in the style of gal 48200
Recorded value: gal 613.6
